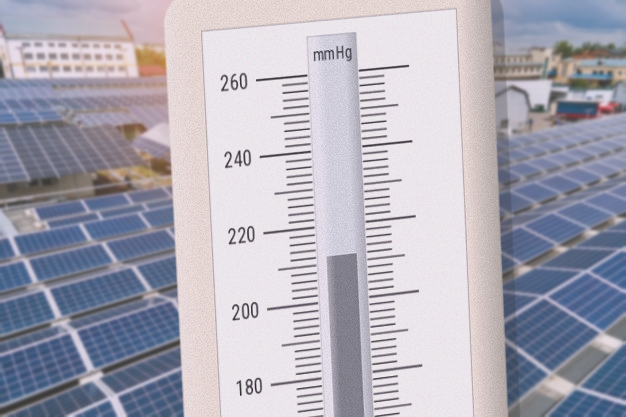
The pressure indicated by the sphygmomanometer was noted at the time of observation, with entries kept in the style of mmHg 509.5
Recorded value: mmHg 212
